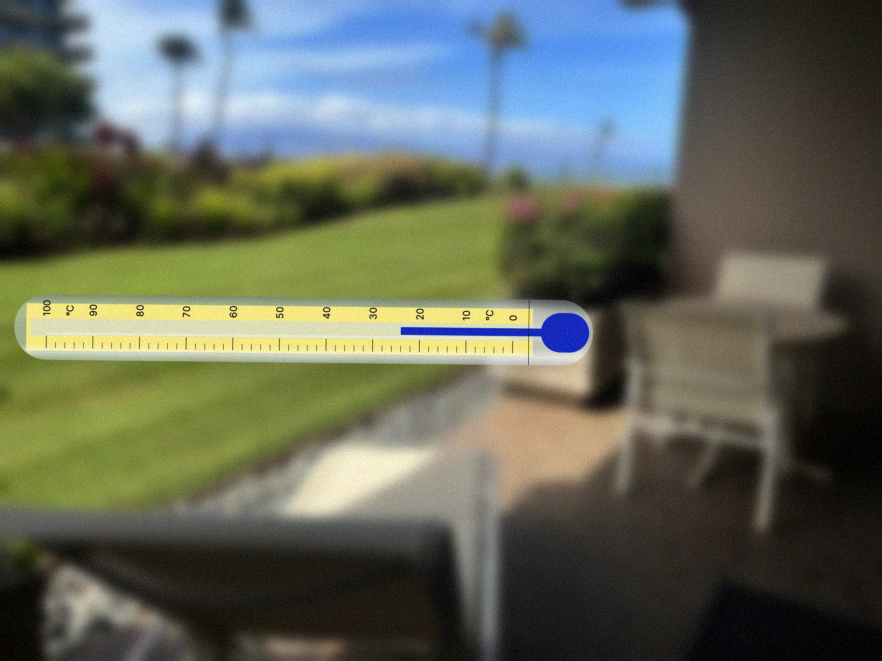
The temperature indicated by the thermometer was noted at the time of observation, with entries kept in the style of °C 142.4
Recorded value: °C 24
